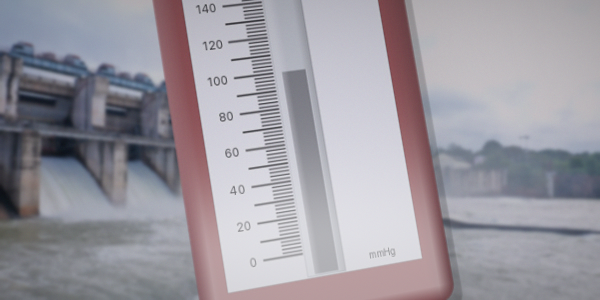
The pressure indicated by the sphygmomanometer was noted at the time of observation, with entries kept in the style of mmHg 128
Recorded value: mmHg 100
